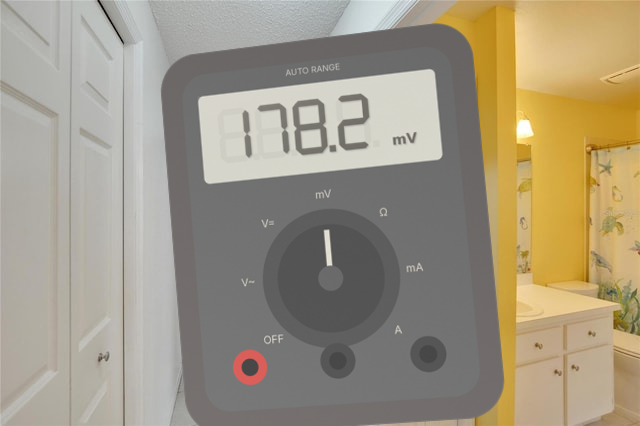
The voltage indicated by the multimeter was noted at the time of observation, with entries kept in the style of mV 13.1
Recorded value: mV 178.2
